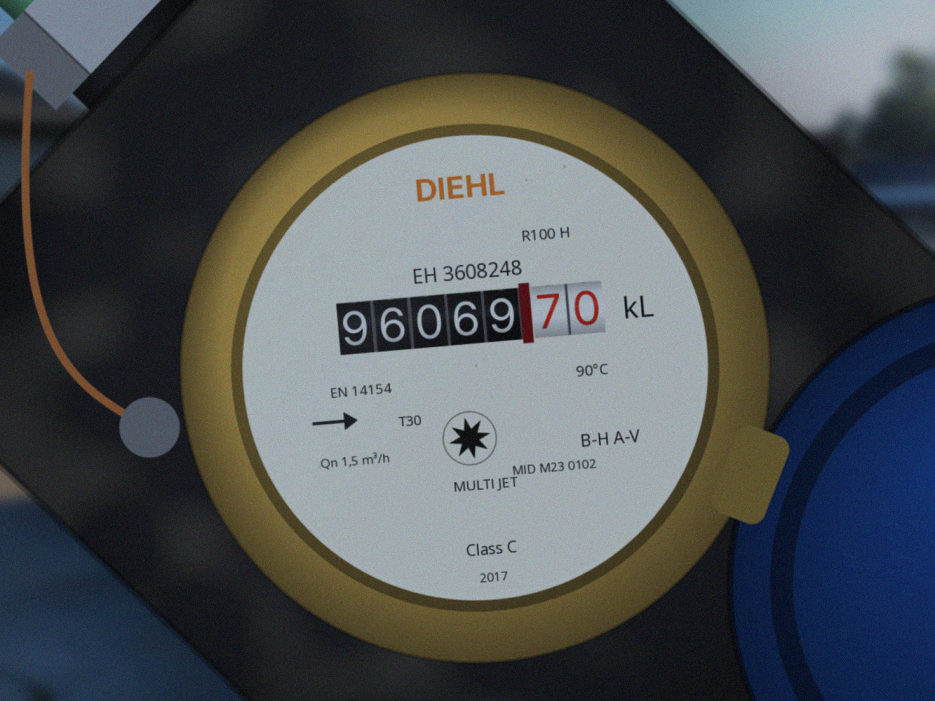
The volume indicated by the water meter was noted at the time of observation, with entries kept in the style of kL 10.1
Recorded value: kL 96069.70
